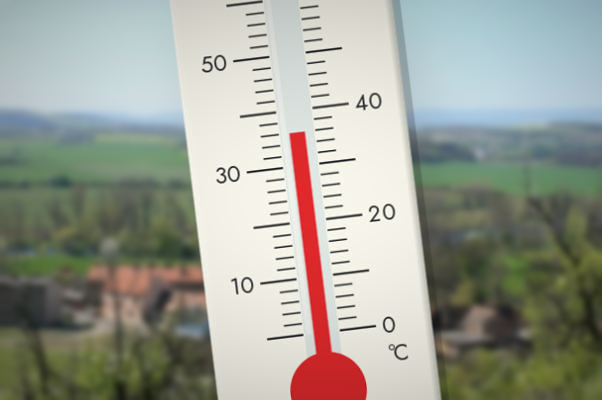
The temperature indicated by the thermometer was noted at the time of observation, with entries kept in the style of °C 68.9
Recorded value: °C 36
